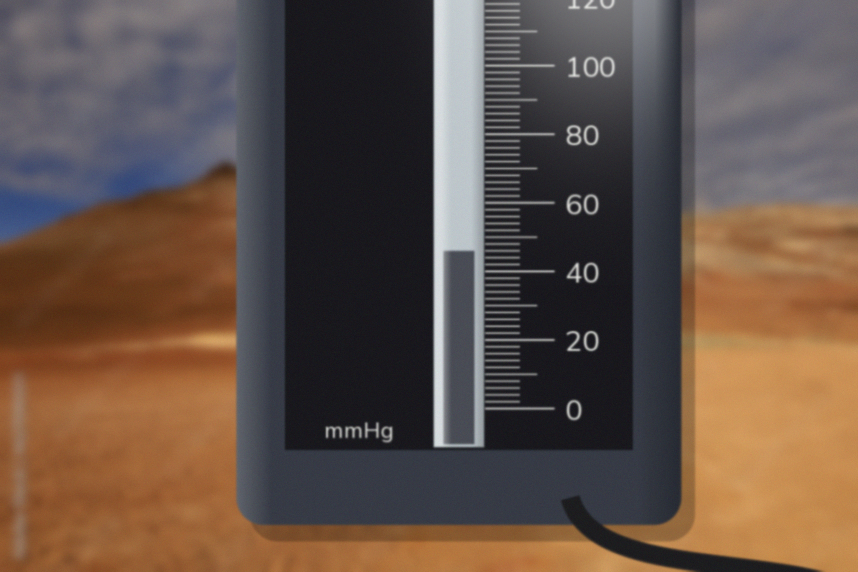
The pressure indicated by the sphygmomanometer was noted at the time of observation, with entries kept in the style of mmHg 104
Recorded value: mmHg 46
